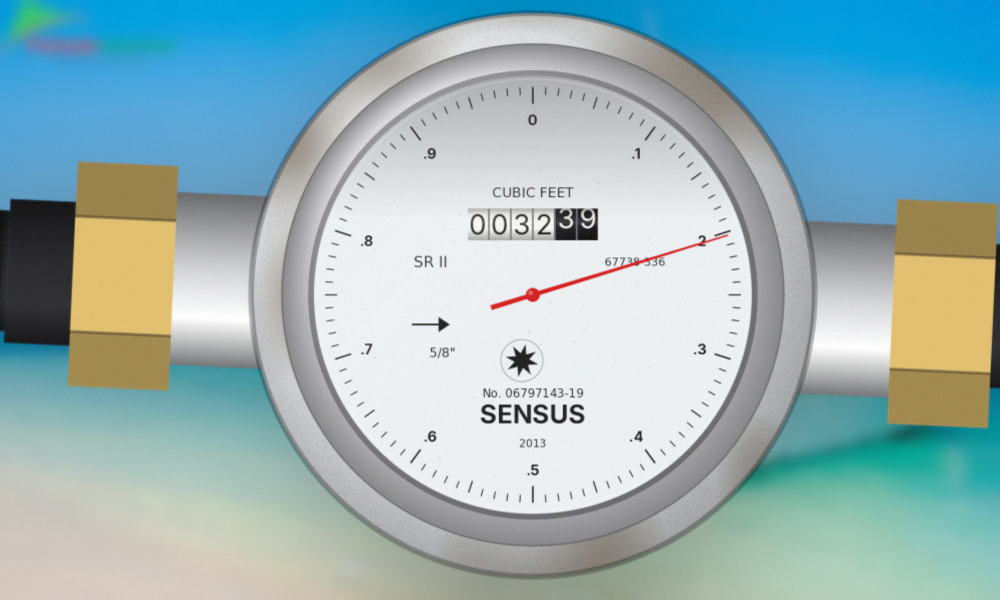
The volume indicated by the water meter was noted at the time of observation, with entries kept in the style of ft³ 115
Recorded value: ft³ 3239.20
